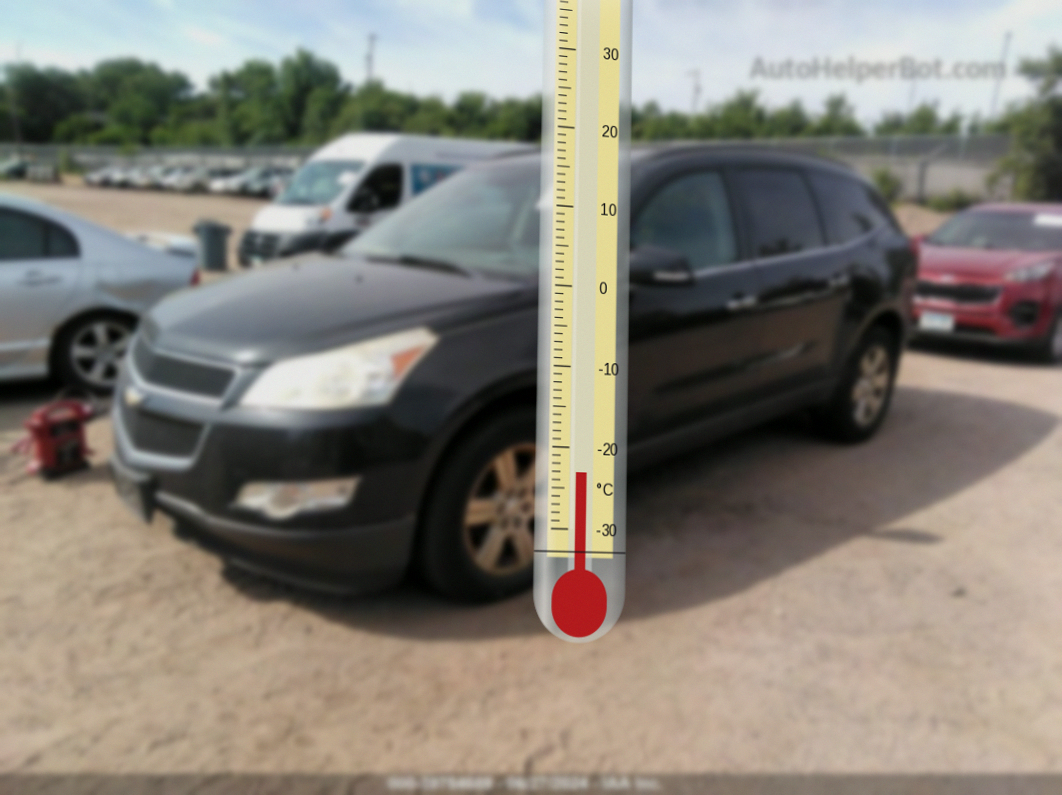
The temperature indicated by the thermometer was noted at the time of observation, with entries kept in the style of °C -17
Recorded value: °C -23
